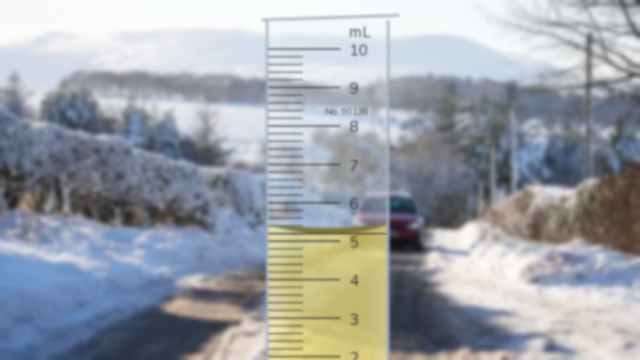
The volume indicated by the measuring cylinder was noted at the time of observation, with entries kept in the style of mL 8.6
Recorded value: mL 5.2
